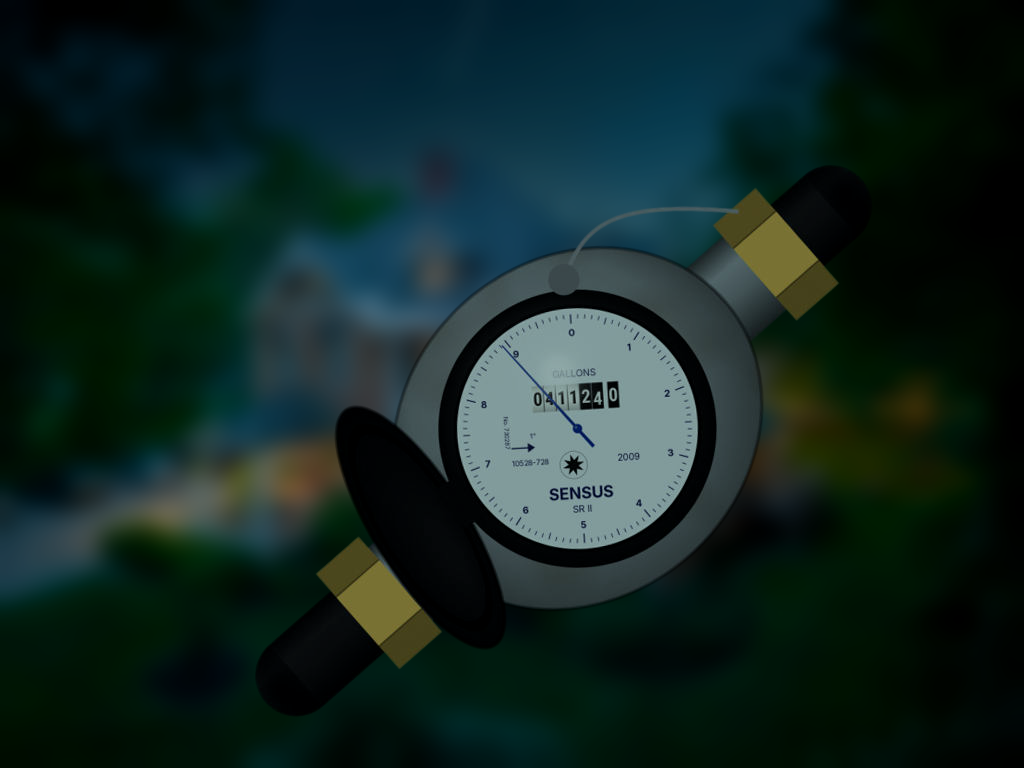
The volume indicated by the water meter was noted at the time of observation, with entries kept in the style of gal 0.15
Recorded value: gal 411238.9
